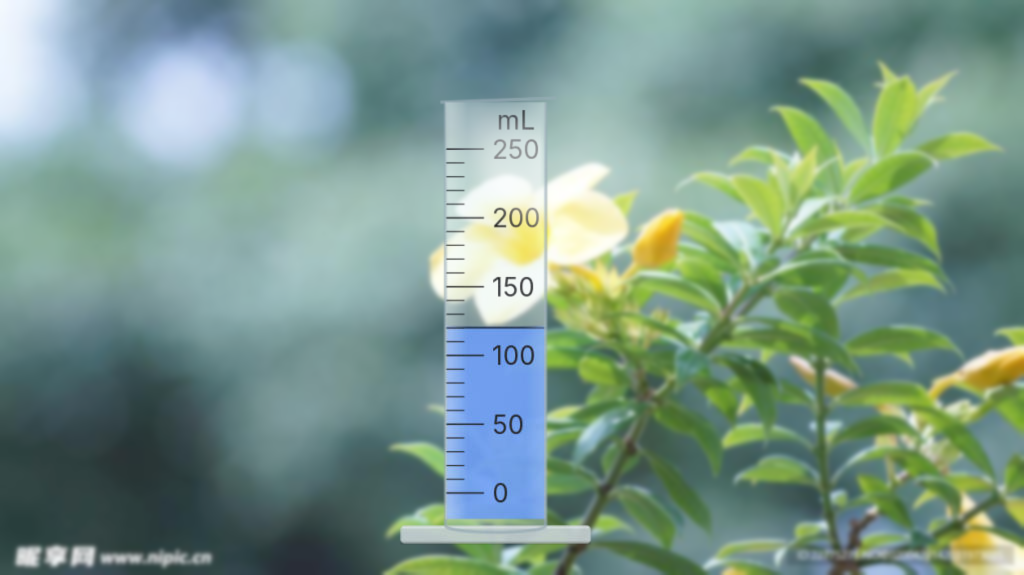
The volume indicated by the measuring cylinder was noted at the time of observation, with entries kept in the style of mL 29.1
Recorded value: mL 120
